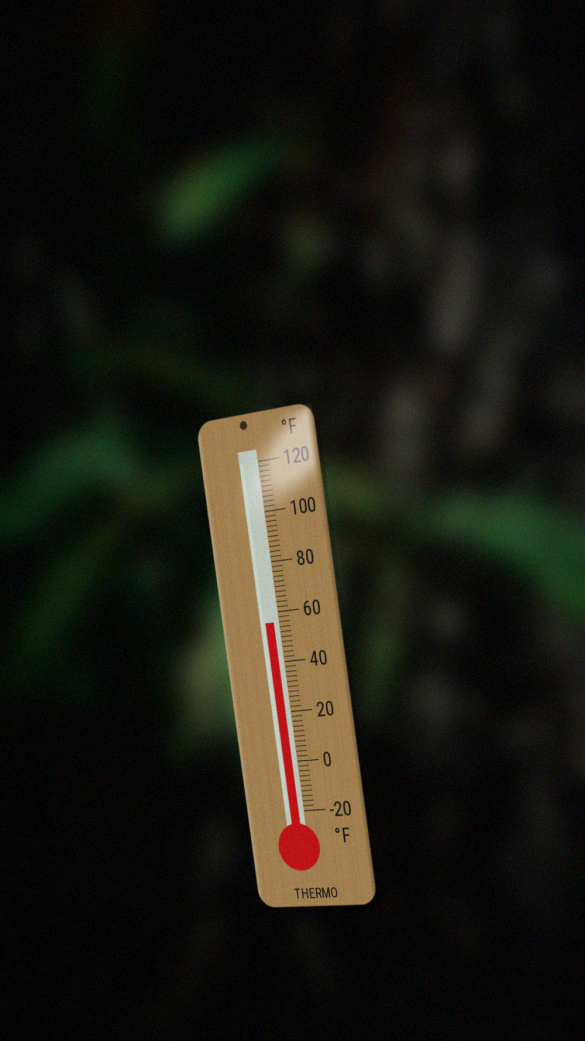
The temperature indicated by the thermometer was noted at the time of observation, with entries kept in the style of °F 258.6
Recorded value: °F 56
